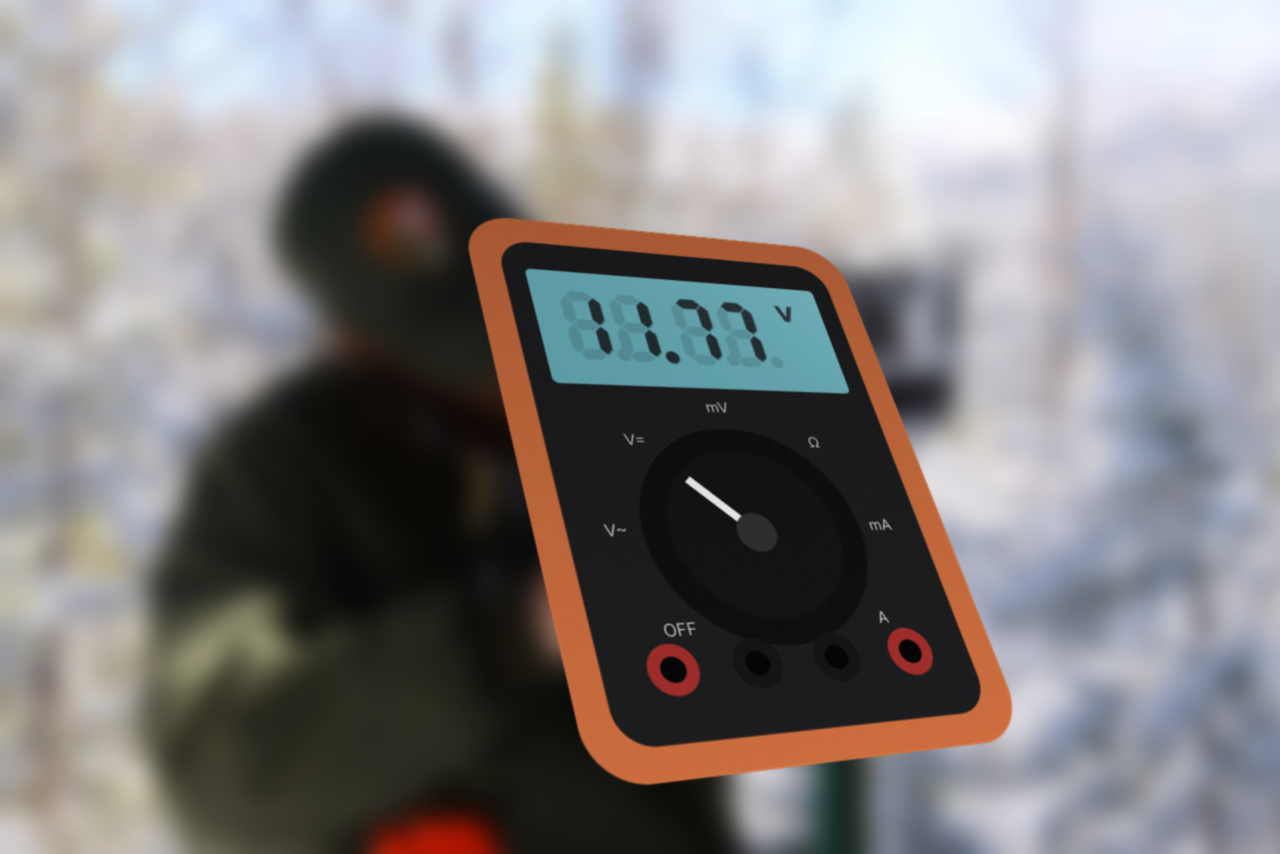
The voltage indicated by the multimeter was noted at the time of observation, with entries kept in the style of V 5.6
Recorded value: V 11.77
